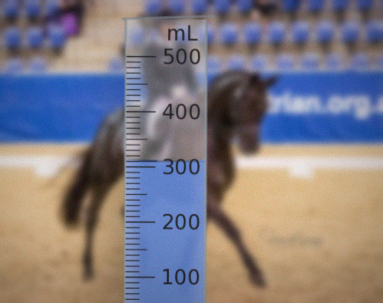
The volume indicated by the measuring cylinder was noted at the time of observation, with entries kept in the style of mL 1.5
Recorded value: mL 310
